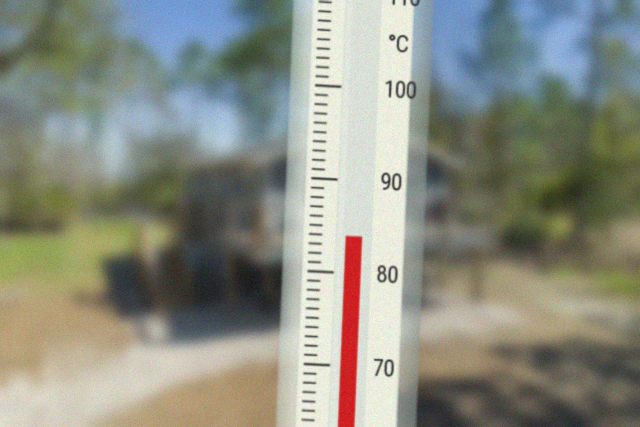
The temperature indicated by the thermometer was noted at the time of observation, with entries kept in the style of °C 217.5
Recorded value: °C 84
